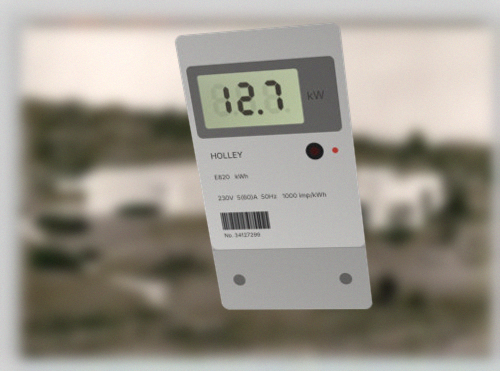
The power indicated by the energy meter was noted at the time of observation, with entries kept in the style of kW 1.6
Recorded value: kW 12.7
